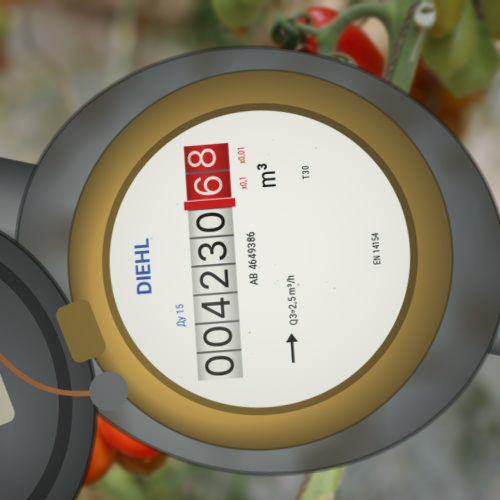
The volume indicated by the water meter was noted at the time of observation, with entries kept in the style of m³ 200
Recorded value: m³ 4230.68
